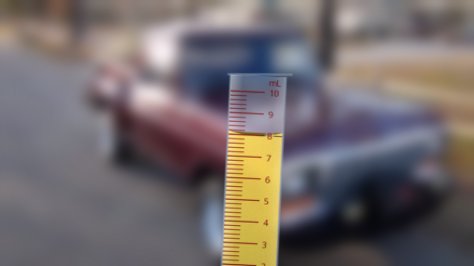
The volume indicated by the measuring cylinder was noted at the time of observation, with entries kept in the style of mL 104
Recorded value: mL 8
